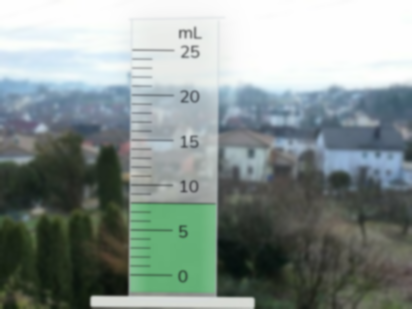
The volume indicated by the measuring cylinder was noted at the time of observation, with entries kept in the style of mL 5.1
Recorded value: mL 8
